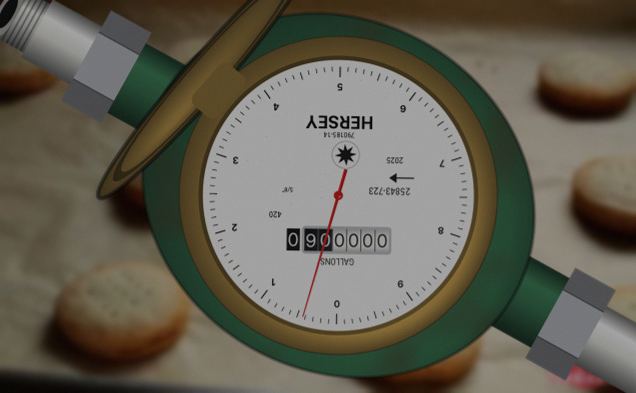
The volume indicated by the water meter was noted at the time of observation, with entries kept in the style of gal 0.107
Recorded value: gal 60.4
